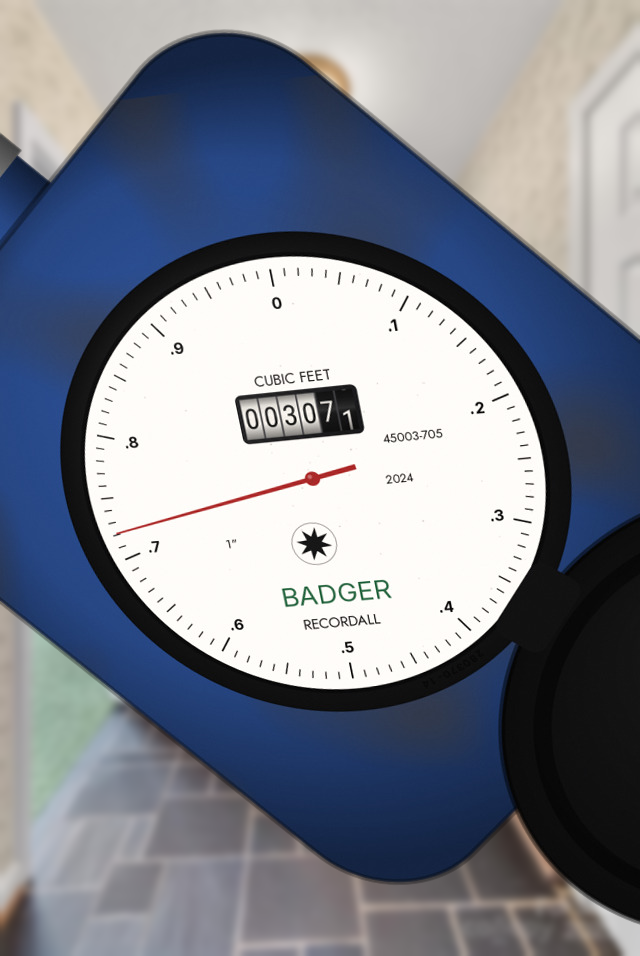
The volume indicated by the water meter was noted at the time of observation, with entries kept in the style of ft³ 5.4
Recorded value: ft³ 3070.72
